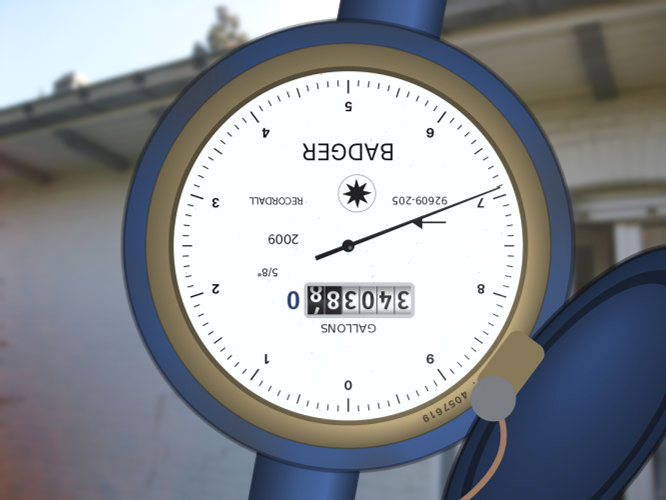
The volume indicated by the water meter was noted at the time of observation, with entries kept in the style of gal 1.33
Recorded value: gal 3403876.9
